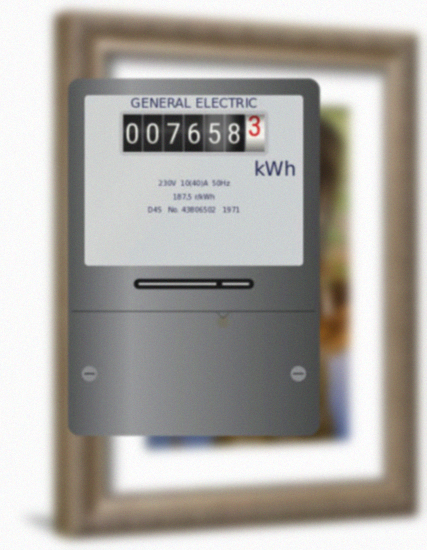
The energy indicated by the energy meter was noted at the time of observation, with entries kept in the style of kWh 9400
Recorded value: kWh 7658.3
